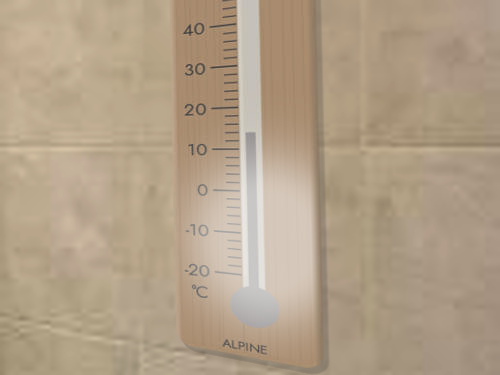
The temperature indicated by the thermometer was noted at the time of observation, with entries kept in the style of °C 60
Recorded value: °C 14
